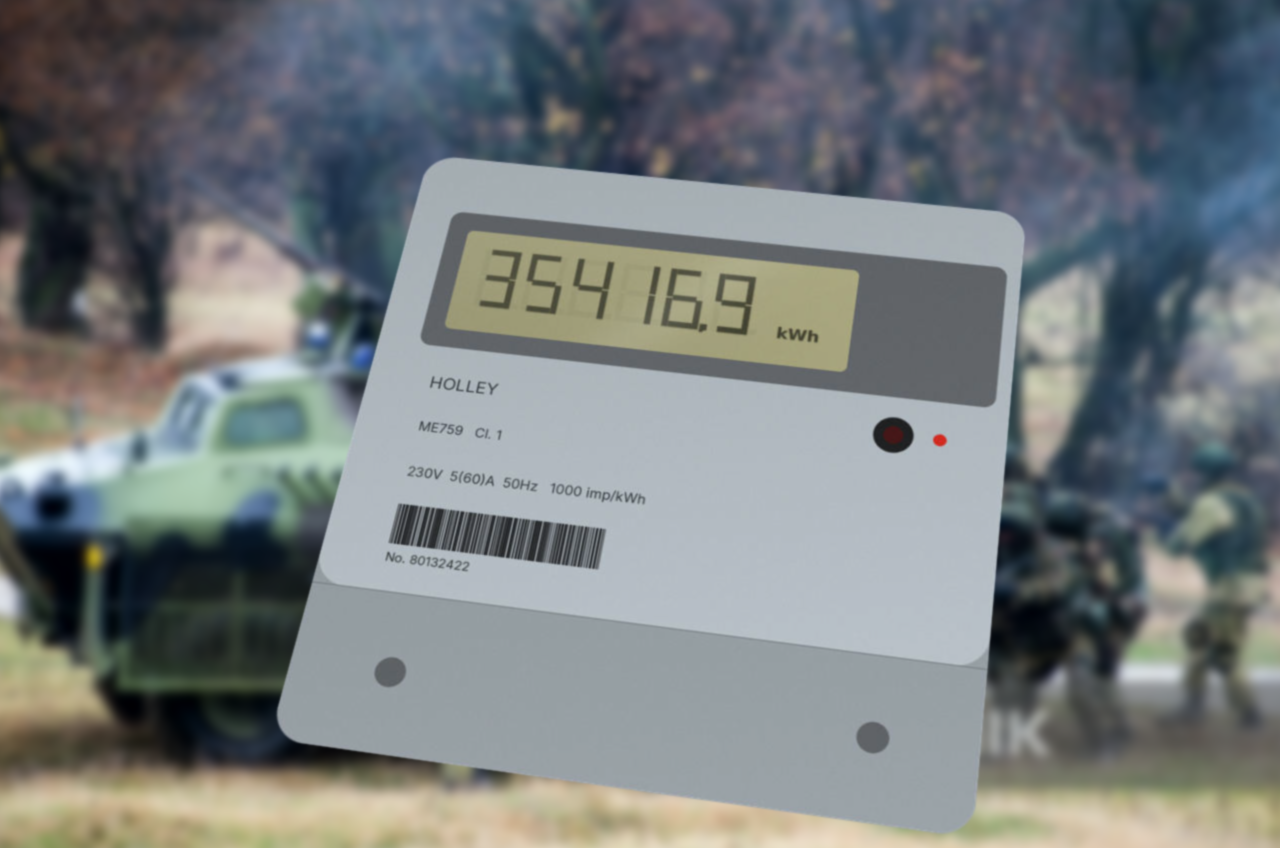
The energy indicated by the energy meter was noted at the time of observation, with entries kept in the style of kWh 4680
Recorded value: kWh 35416.9
